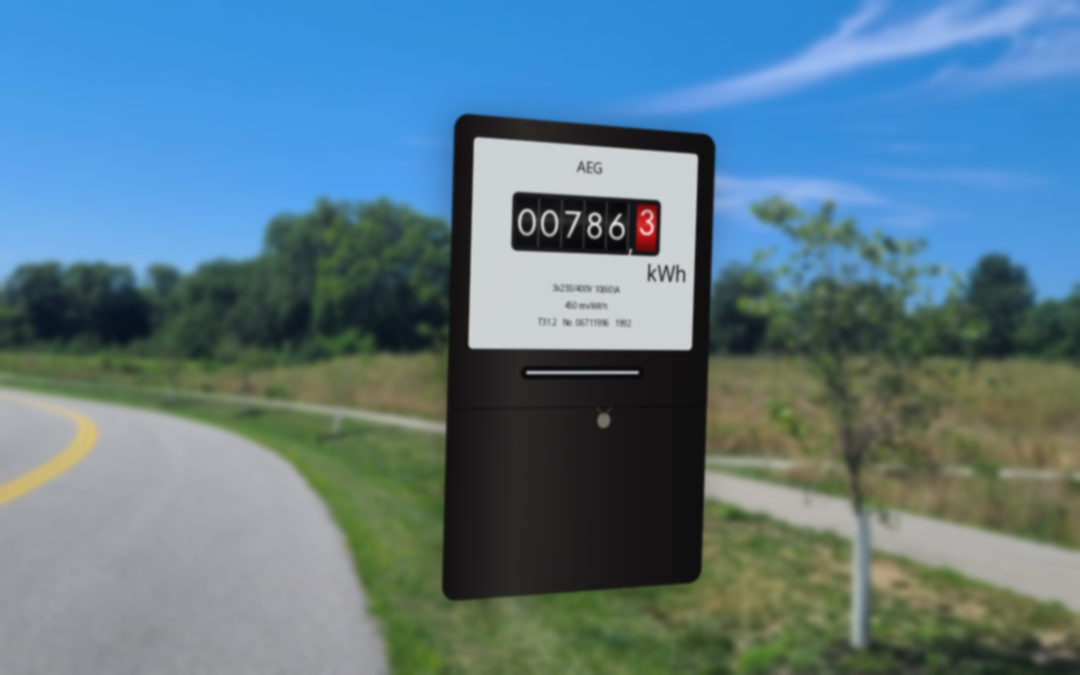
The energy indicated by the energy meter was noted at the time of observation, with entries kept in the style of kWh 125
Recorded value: kWh 786.3
